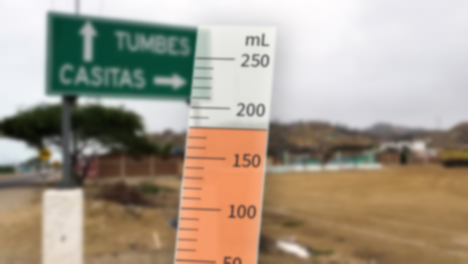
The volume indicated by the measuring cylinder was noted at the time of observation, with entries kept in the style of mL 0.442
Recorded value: mL 180
